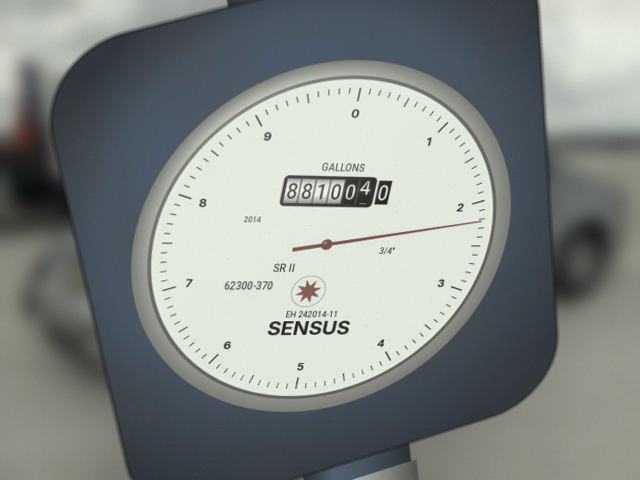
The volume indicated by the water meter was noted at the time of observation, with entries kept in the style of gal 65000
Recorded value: gal 8810042.2
